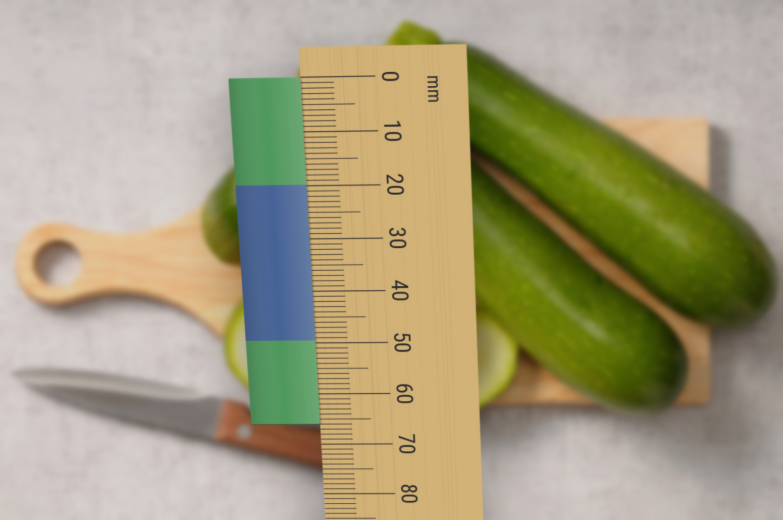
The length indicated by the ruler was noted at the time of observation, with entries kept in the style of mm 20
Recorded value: mm 66
